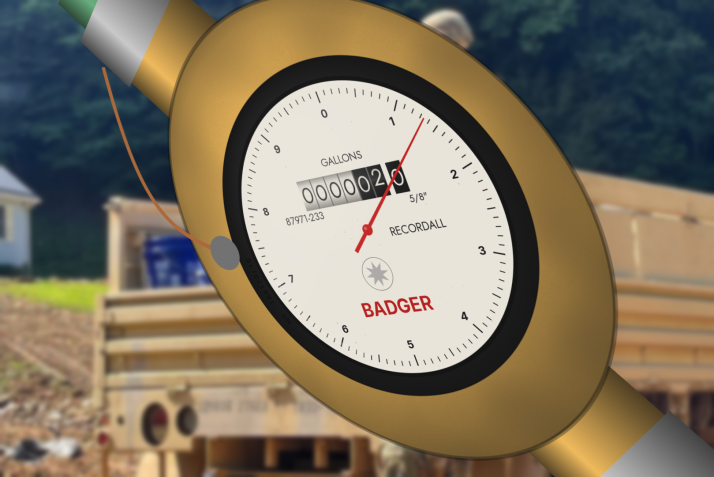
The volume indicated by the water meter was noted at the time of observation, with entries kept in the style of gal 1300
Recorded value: gal 21.3
